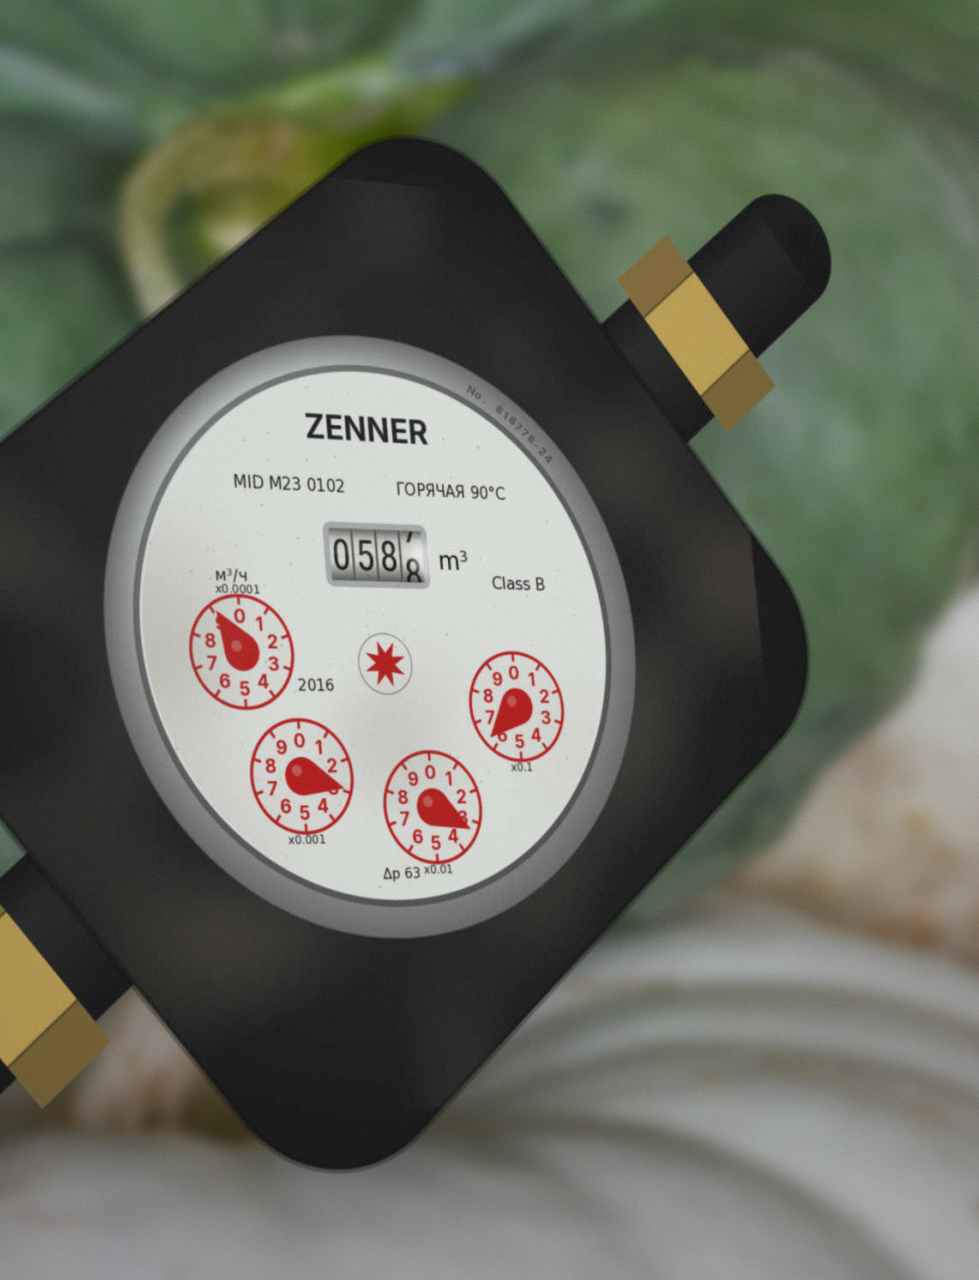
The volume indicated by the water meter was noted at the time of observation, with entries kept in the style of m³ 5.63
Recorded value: m³ 587.6329
